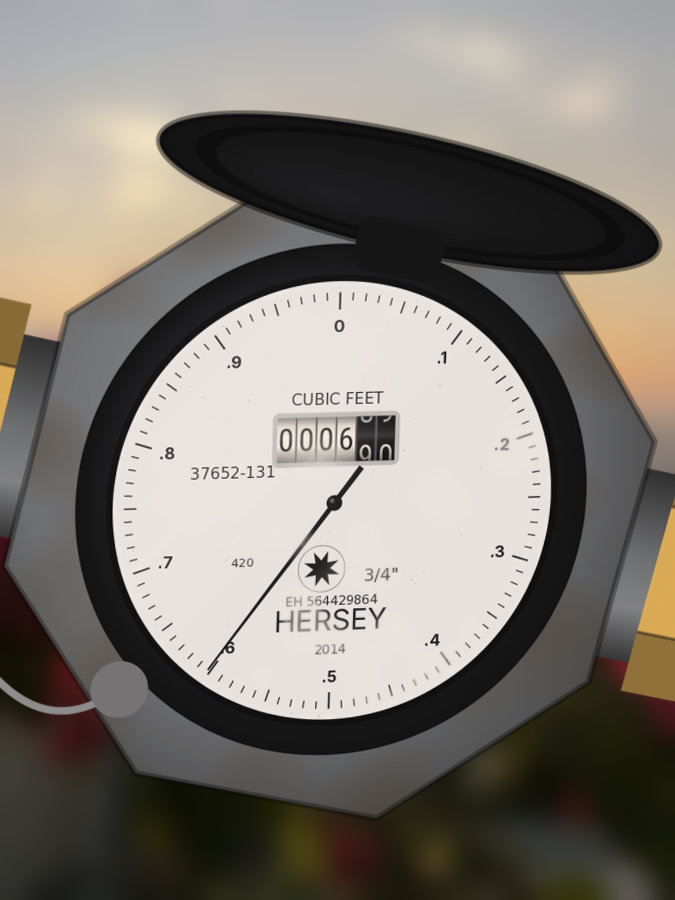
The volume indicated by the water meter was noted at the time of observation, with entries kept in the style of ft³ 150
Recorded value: ft³ 689.60
